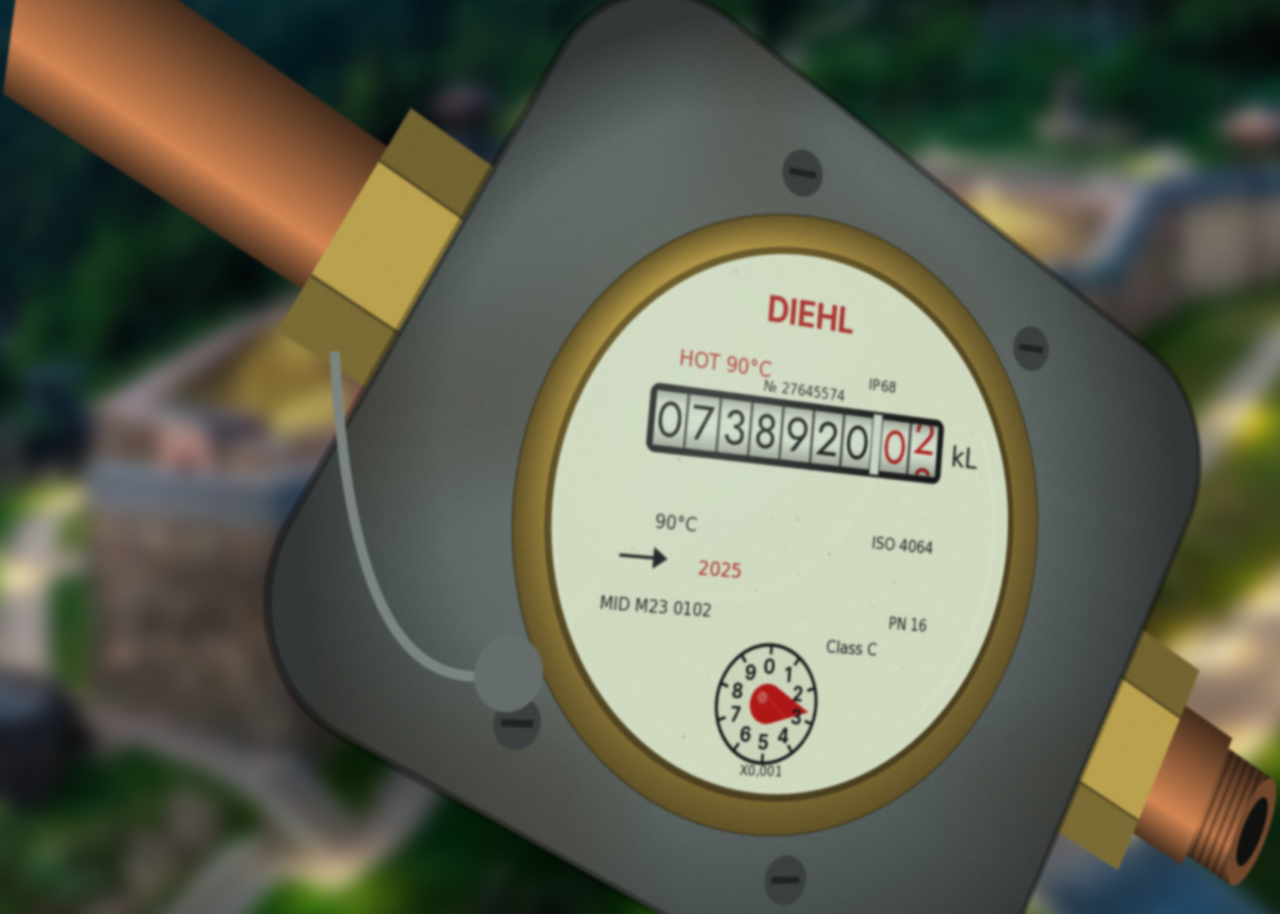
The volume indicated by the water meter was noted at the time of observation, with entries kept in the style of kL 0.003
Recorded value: kL 738920.022
